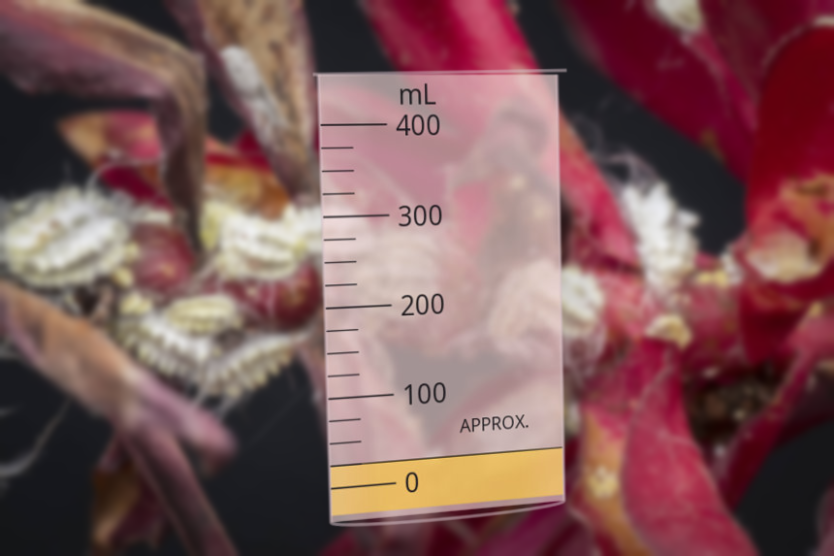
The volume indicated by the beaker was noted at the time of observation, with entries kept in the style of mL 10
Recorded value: mL 25
